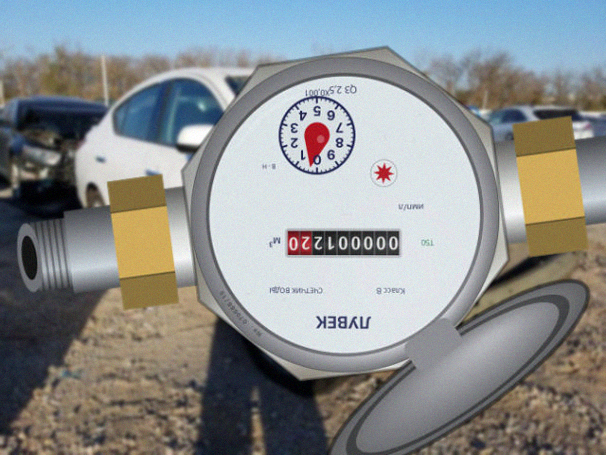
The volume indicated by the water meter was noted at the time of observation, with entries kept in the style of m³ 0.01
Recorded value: m³ 12.200
